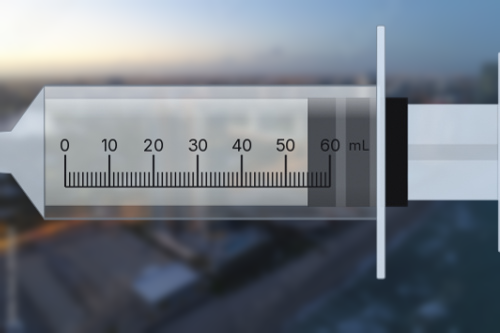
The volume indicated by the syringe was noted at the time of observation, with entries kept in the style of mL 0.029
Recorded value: mL 55
